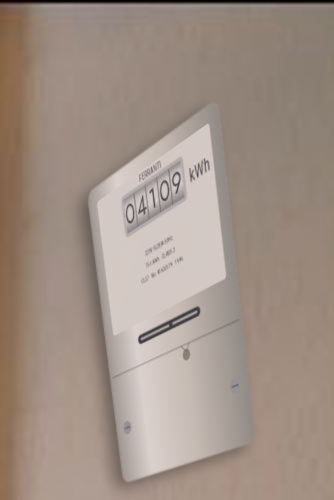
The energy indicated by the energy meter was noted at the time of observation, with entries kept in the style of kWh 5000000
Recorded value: kWh 4109
